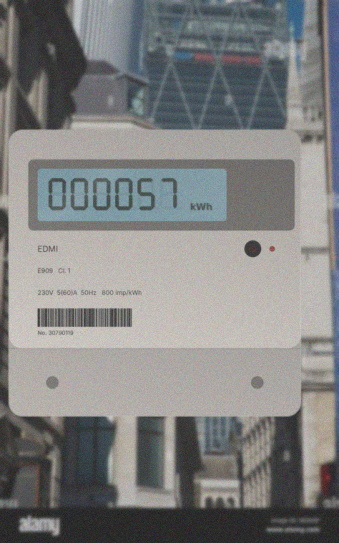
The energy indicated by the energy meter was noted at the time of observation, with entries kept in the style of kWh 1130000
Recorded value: kWh 57
